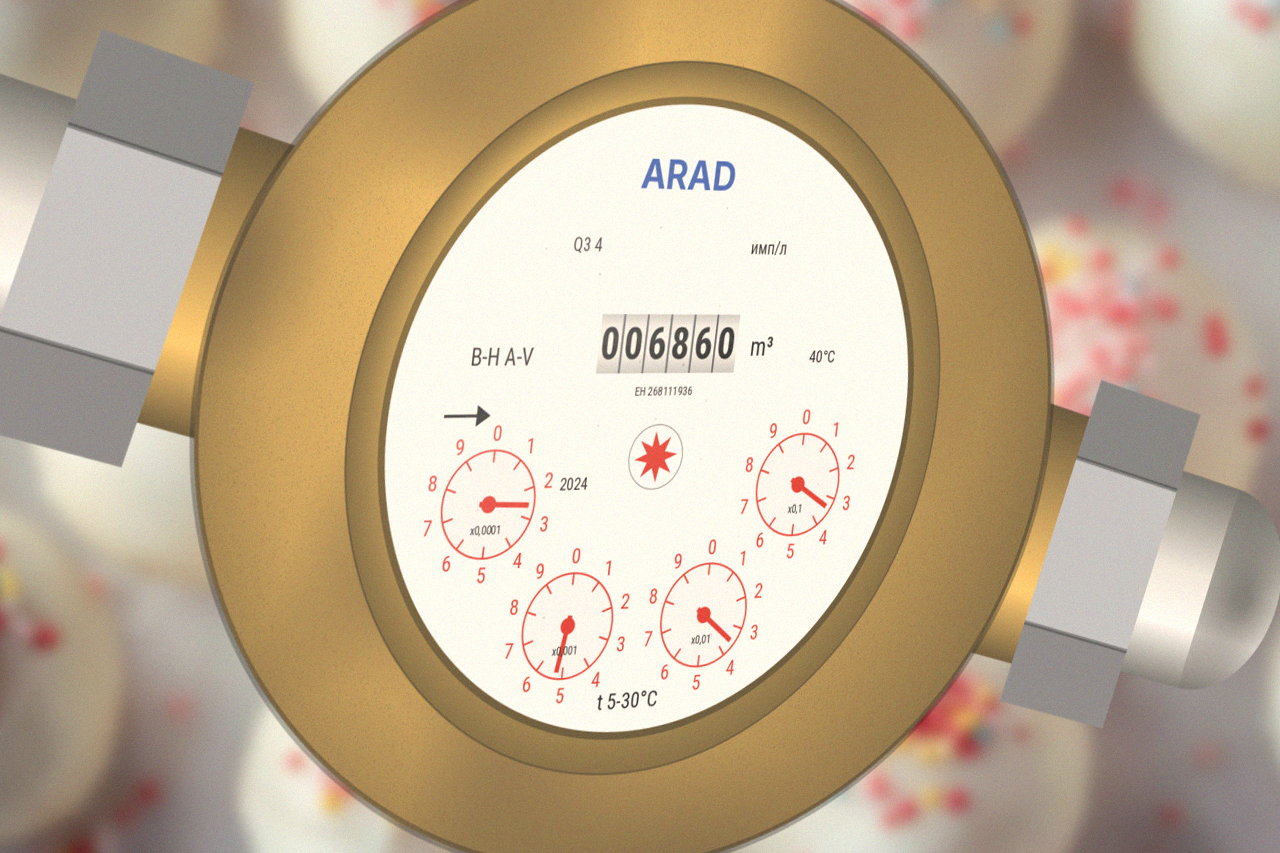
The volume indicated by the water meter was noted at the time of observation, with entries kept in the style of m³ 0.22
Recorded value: m³ 6860.3352
